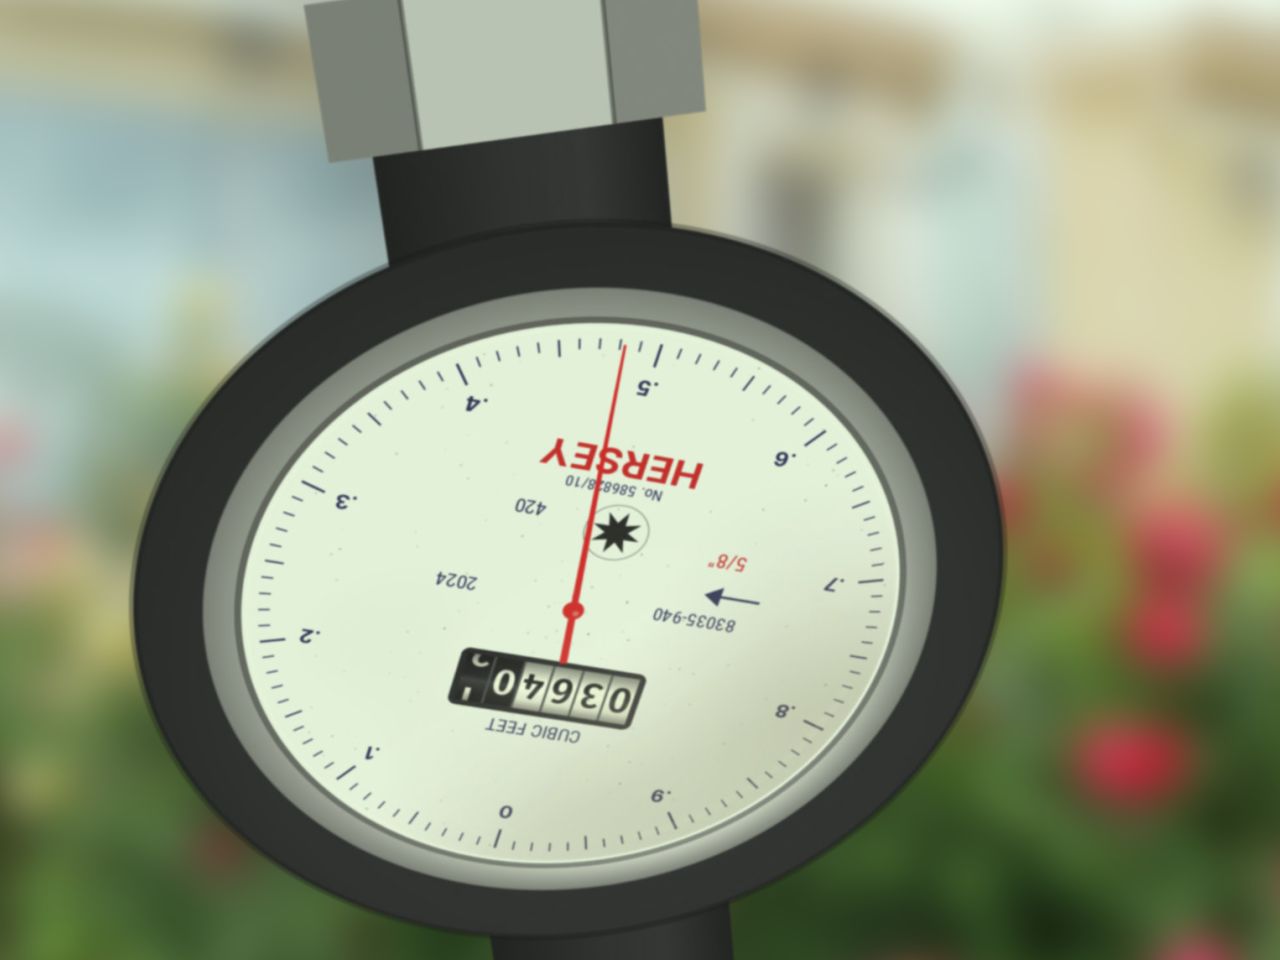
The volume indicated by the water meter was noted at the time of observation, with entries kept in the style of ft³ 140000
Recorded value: ft³ 36401.48
